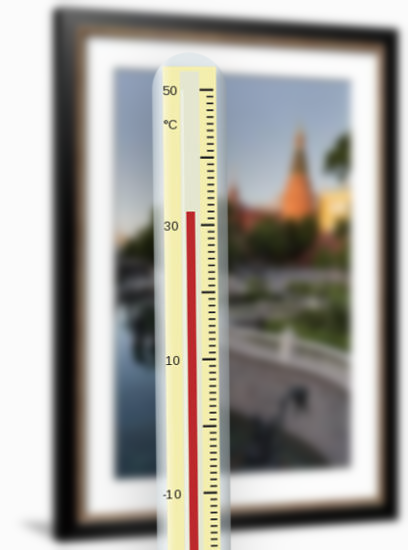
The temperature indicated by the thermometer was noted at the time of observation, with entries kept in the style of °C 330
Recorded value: °C 32
